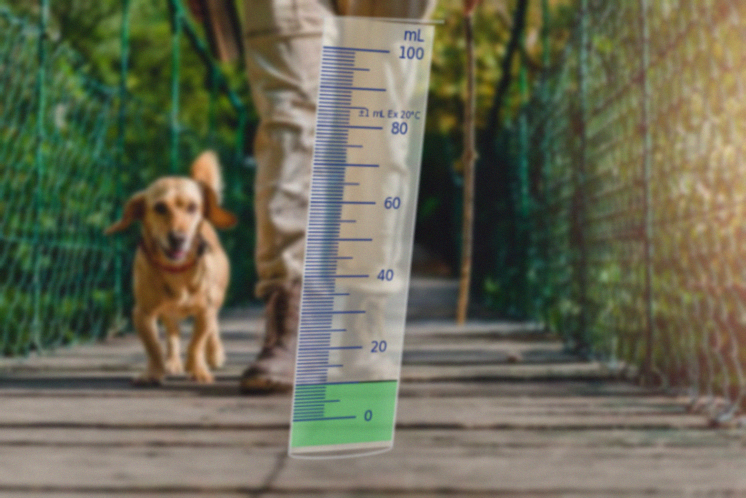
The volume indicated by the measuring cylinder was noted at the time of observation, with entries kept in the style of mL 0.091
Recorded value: mL 10
